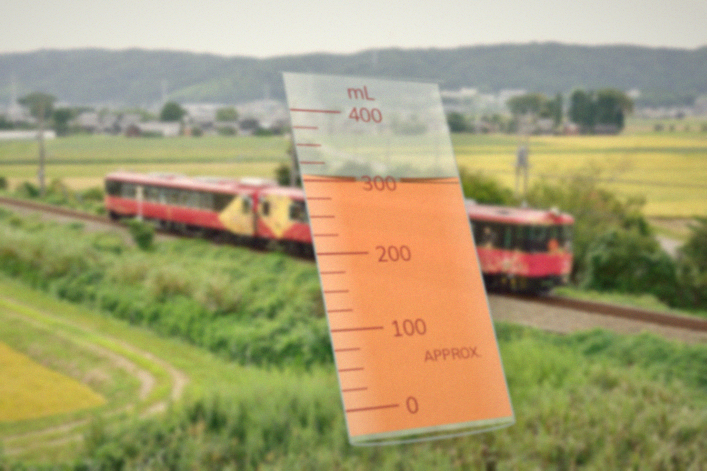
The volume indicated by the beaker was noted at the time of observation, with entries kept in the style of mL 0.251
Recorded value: mL 300
